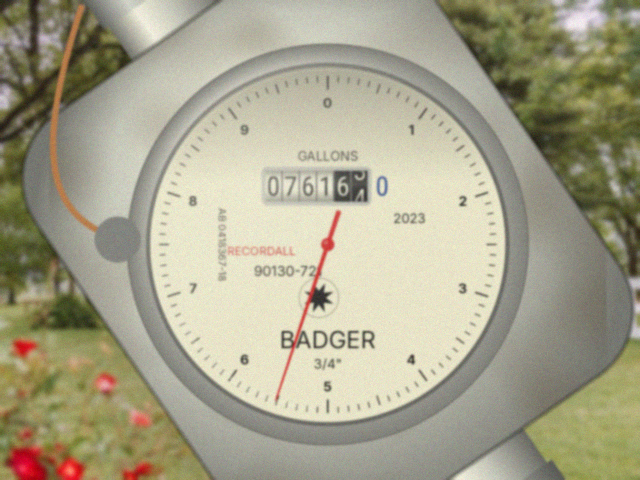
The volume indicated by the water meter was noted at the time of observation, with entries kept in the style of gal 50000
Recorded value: gal 761635.5
